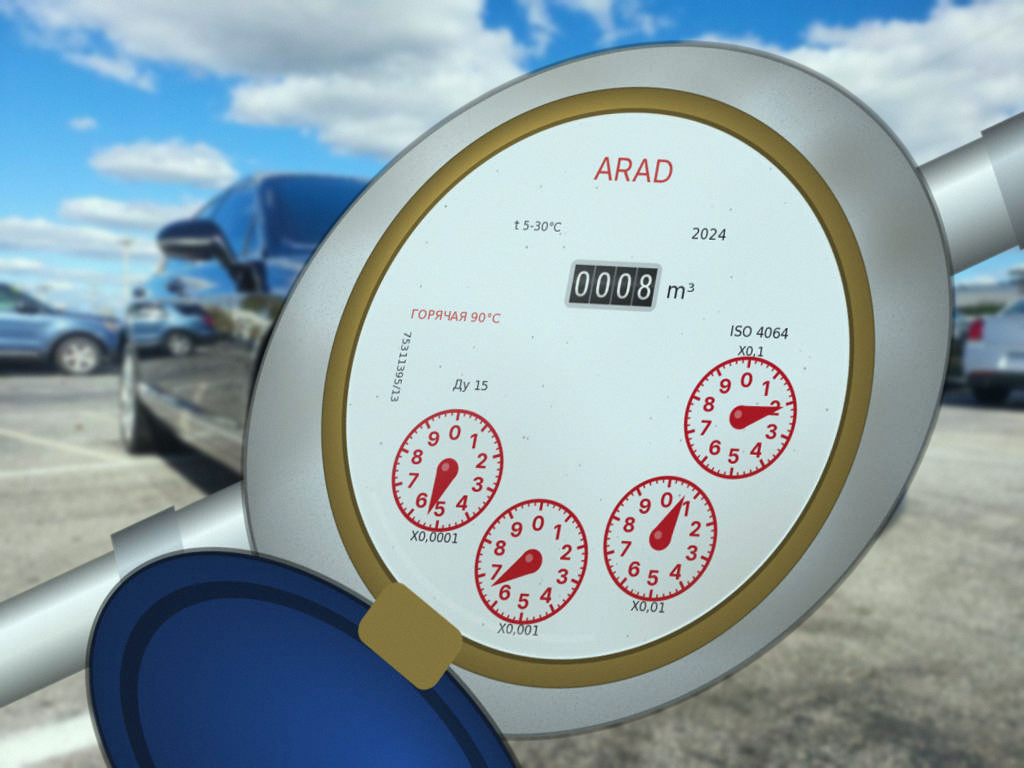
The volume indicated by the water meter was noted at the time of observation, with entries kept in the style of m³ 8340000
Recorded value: m³ 8.2065
